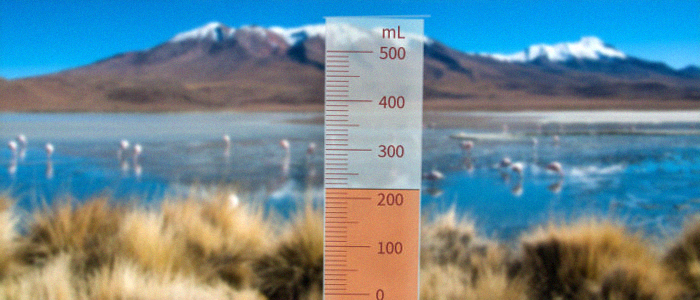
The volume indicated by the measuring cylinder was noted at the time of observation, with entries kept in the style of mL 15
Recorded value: mL 220
